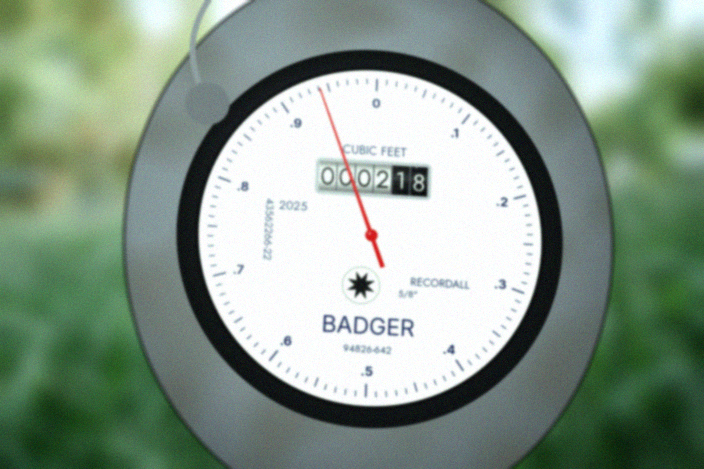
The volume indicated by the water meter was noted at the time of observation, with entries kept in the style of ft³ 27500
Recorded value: ft³ 217.94
